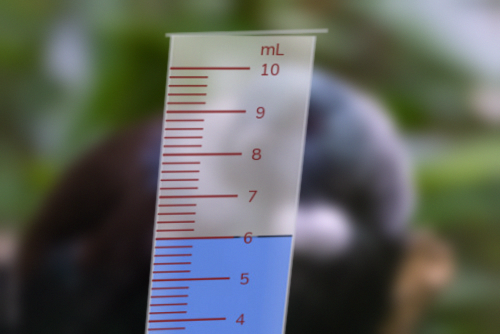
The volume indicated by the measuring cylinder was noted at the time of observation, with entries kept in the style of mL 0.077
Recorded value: mL 6
